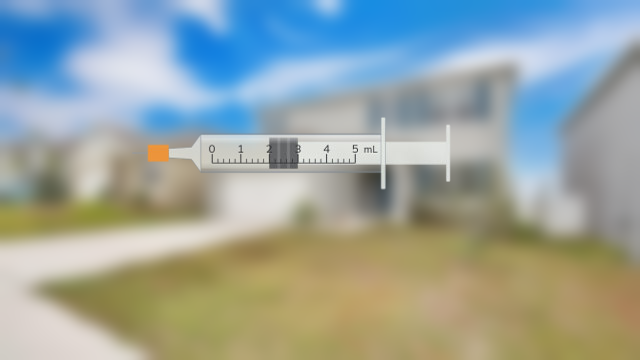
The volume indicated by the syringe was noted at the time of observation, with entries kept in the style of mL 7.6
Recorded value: mL 2
